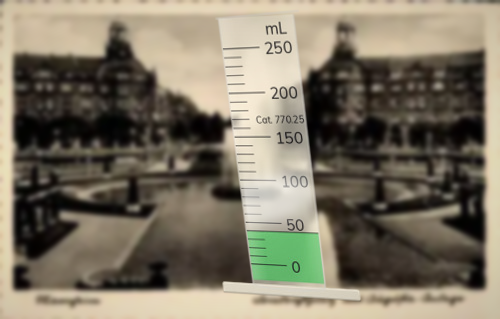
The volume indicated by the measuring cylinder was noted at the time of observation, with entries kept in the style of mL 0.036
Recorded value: mL 40
